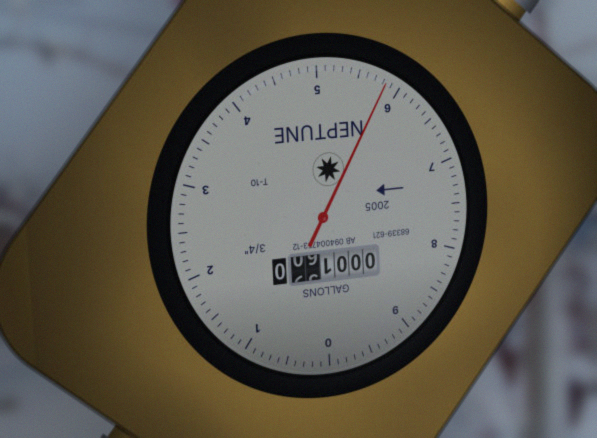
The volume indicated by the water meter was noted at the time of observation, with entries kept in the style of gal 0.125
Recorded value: gal 1595.8
